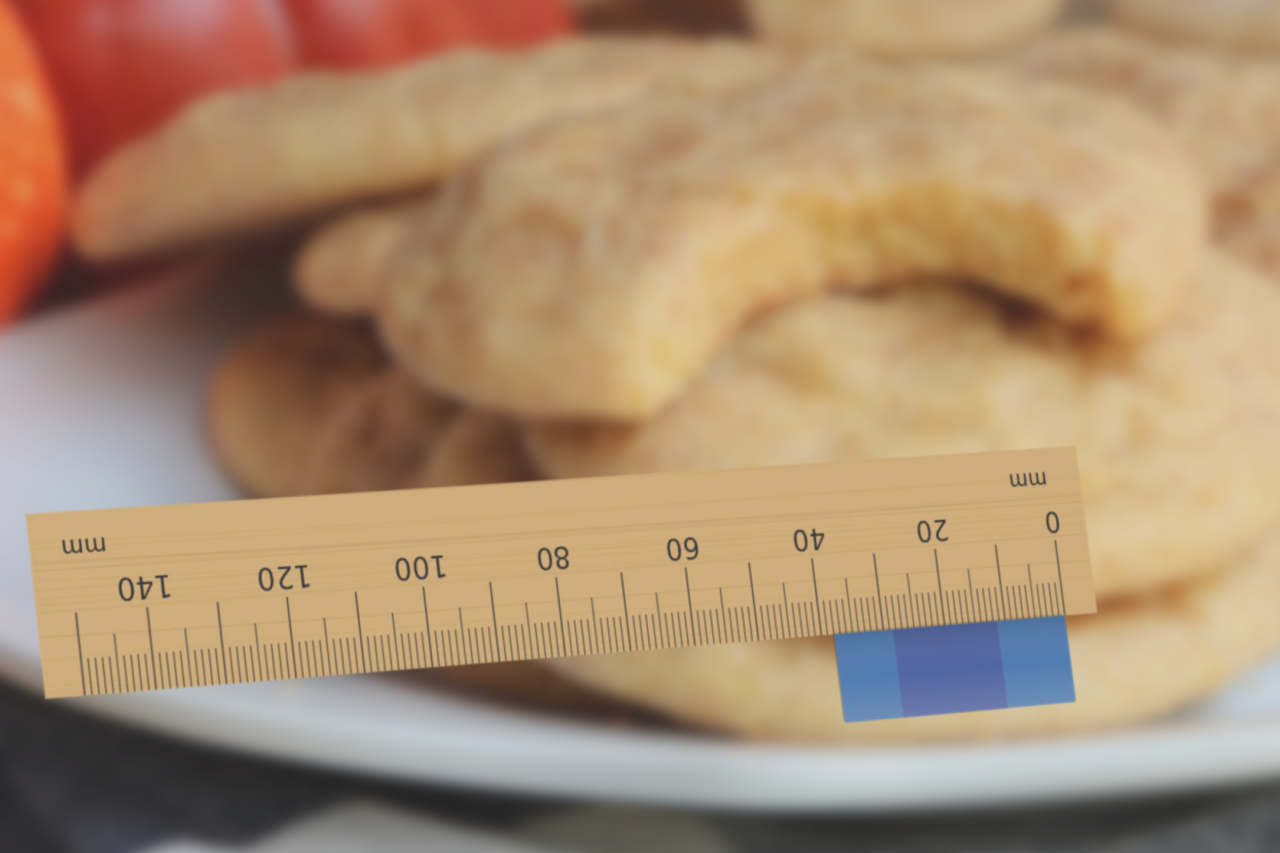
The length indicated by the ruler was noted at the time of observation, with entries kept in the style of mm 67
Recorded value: mm 38
